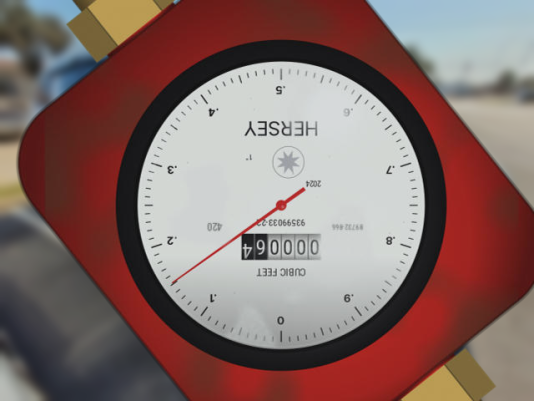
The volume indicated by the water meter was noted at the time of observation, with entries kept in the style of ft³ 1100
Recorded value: ft³ 64.15
